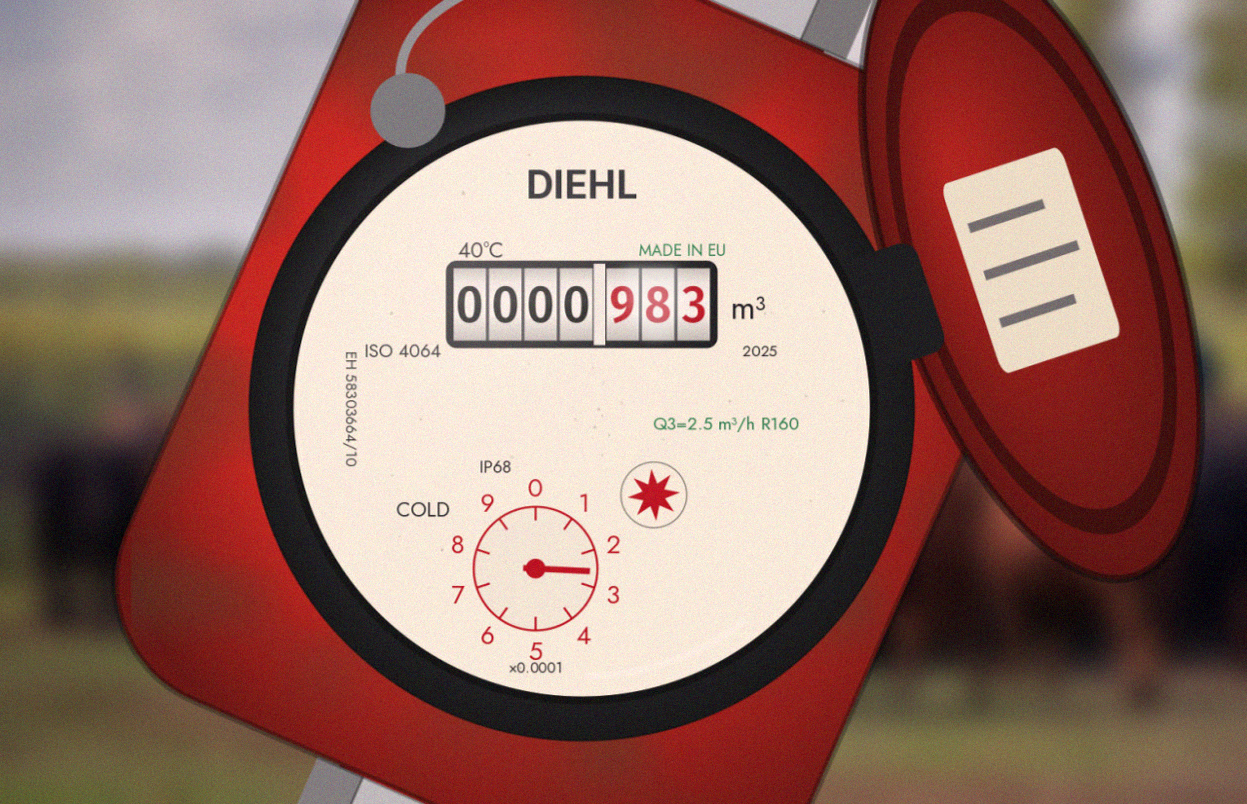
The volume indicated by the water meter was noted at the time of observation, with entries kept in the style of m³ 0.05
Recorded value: m³ 0.9832
